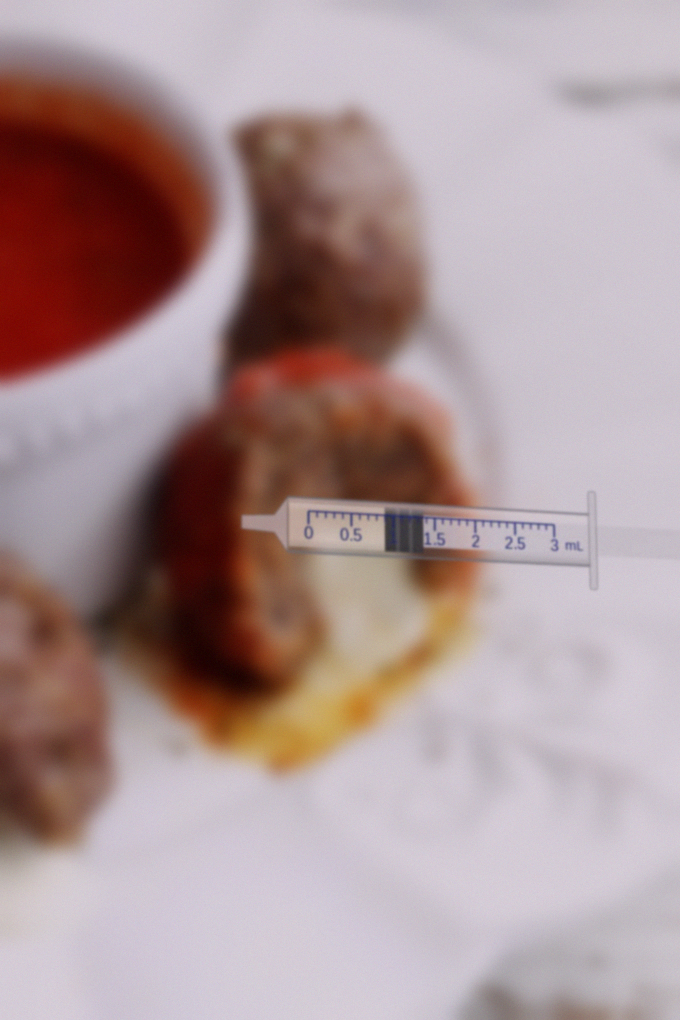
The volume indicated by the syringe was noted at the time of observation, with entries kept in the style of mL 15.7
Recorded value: mL 0.9
